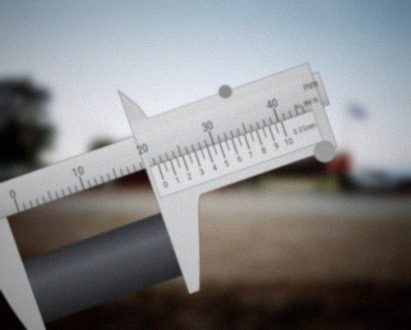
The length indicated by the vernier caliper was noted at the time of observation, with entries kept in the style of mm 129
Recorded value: mm 21.4
